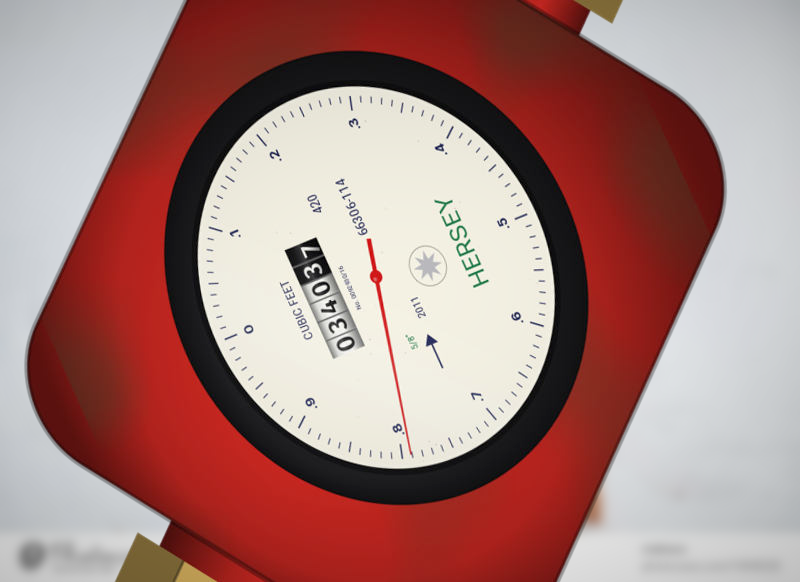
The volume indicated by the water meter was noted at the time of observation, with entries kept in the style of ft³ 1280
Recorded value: ft³ 34036.79
